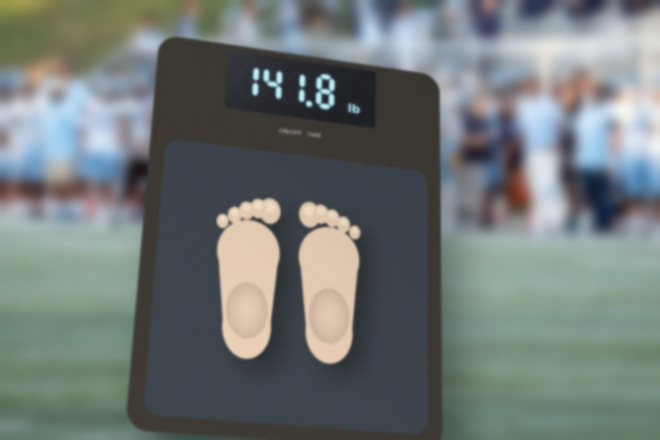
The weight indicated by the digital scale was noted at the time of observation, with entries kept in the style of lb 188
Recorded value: lb 141.8
